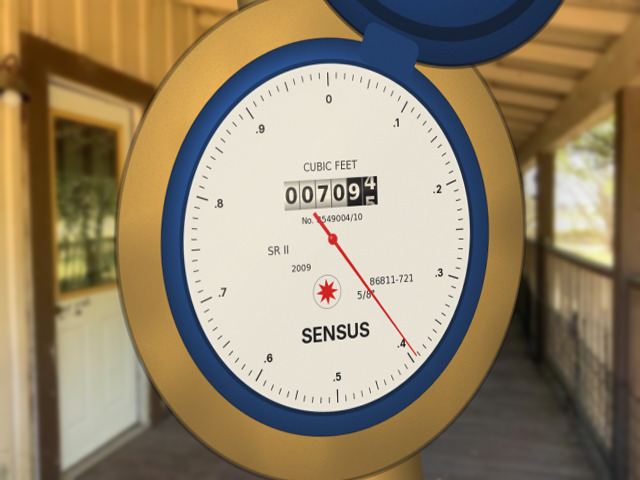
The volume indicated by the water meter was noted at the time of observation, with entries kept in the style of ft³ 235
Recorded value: ft³ 7094.39
